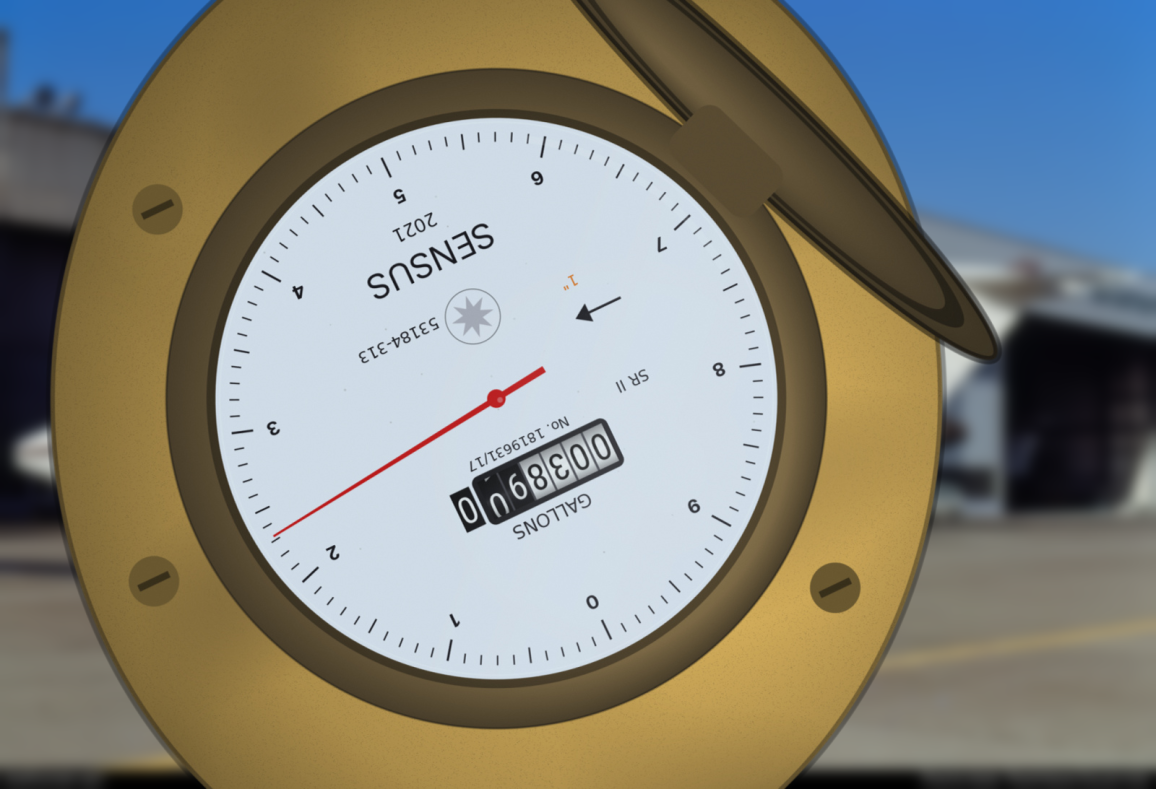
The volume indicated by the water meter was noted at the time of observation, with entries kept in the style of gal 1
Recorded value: gal 38902.3
